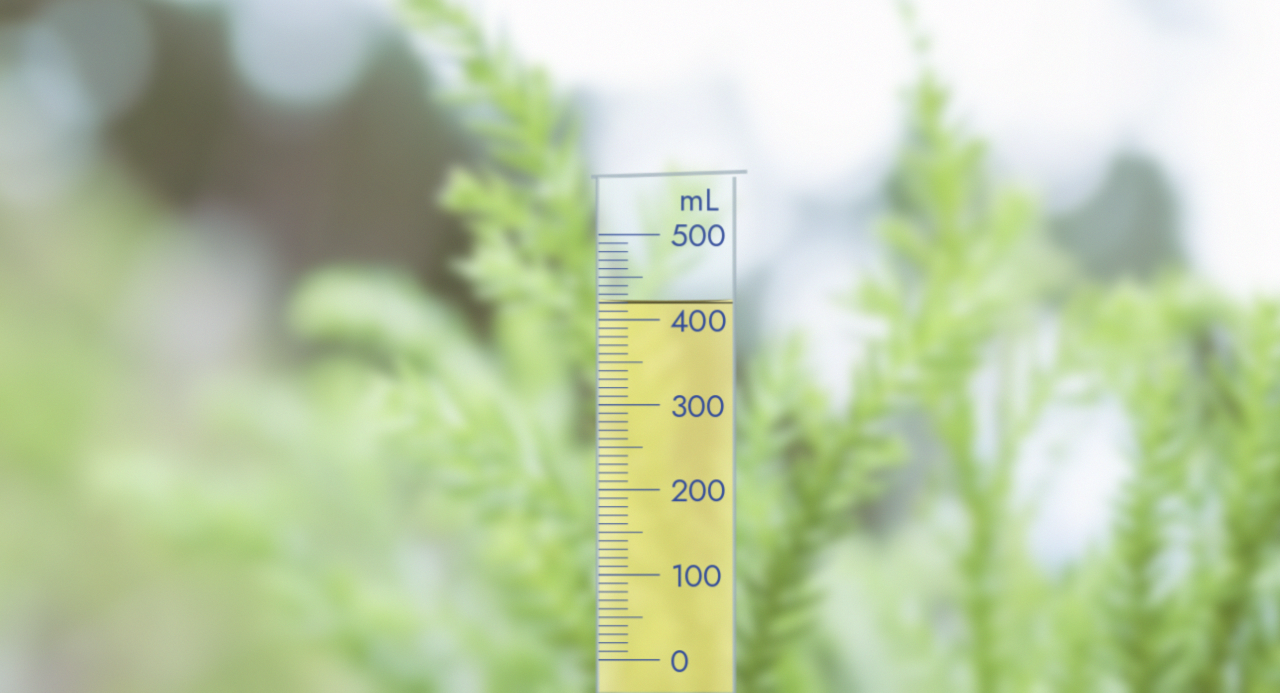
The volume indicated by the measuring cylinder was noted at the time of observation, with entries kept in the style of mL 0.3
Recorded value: mL 420
